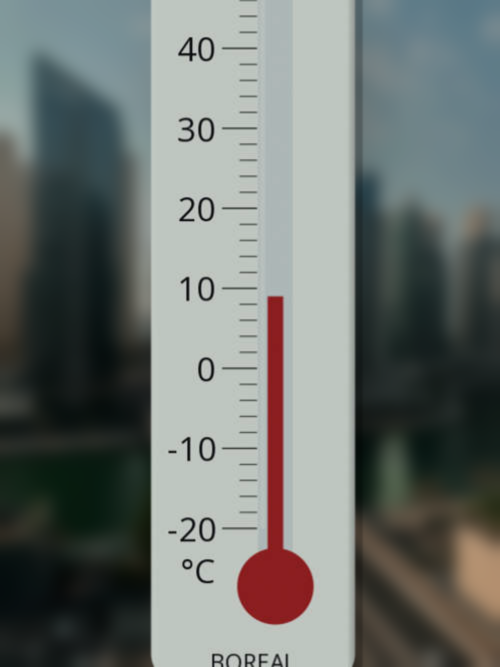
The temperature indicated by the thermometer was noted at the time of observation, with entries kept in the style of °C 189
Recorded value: °C 9
